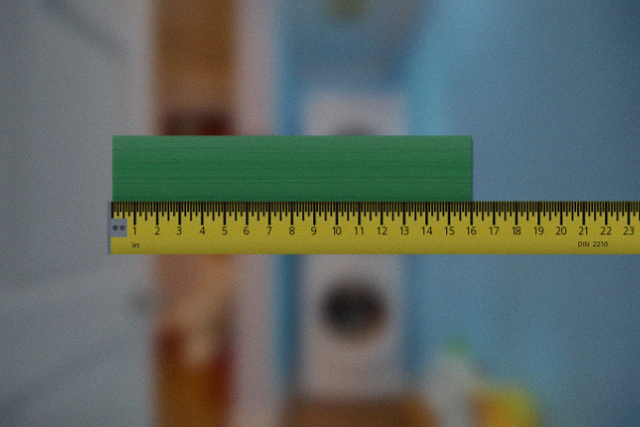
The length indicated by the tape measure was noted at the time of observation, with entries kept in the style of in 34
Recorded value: in 16
